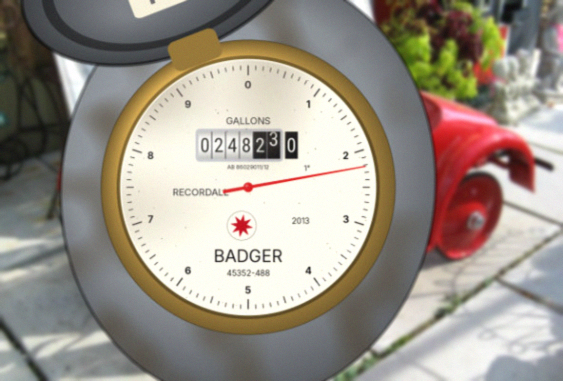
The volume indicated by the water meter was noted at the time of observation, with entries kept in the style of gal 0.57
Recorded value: gal 248232.2
